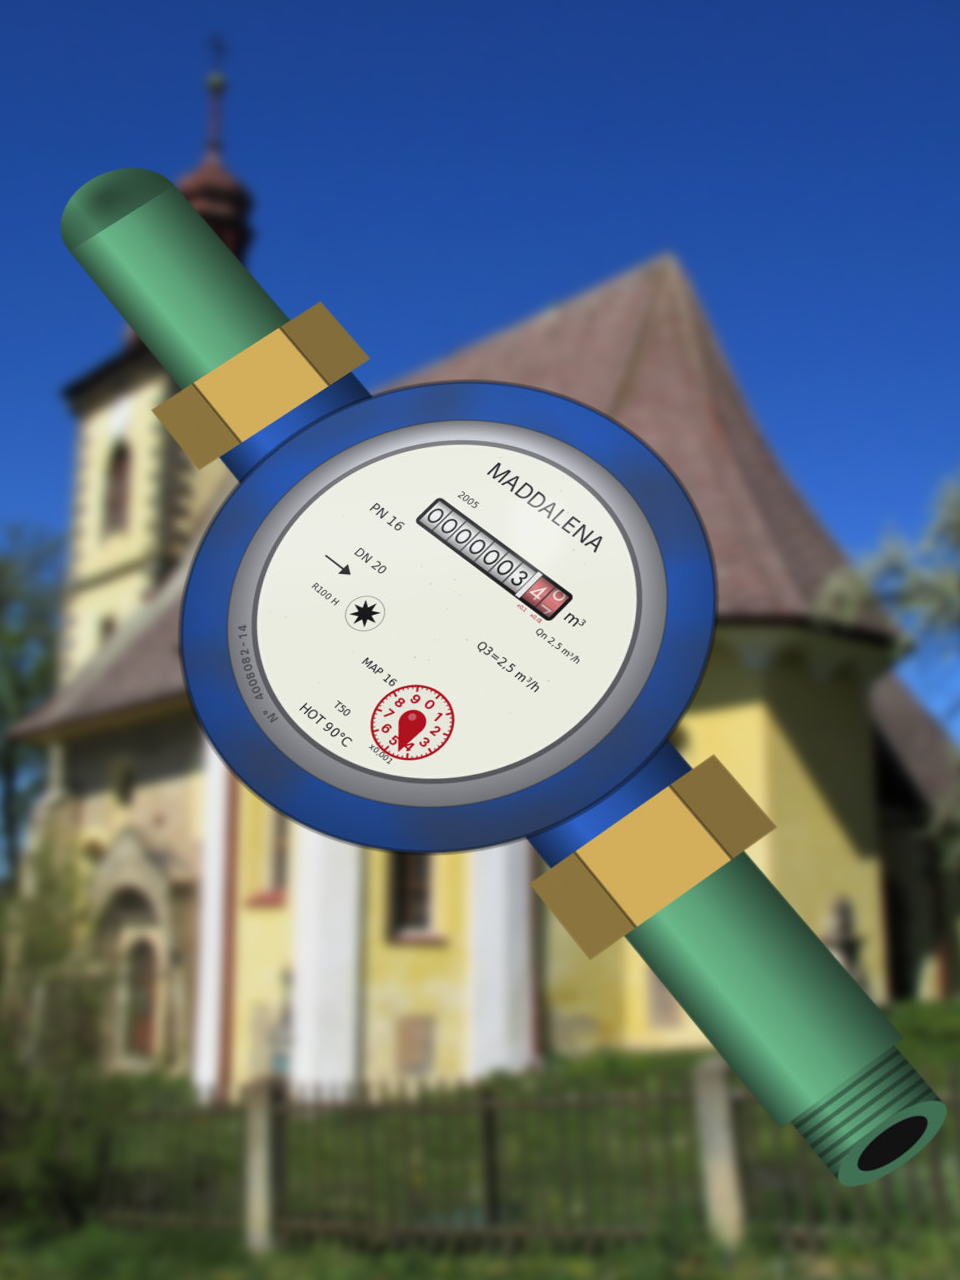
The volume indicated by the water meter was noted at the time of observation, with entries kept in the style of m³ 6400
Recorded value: m³ 3.464
